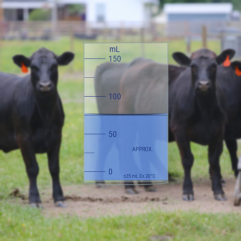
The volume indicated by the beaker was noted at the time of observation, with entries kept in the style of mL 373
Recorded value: mL 75
